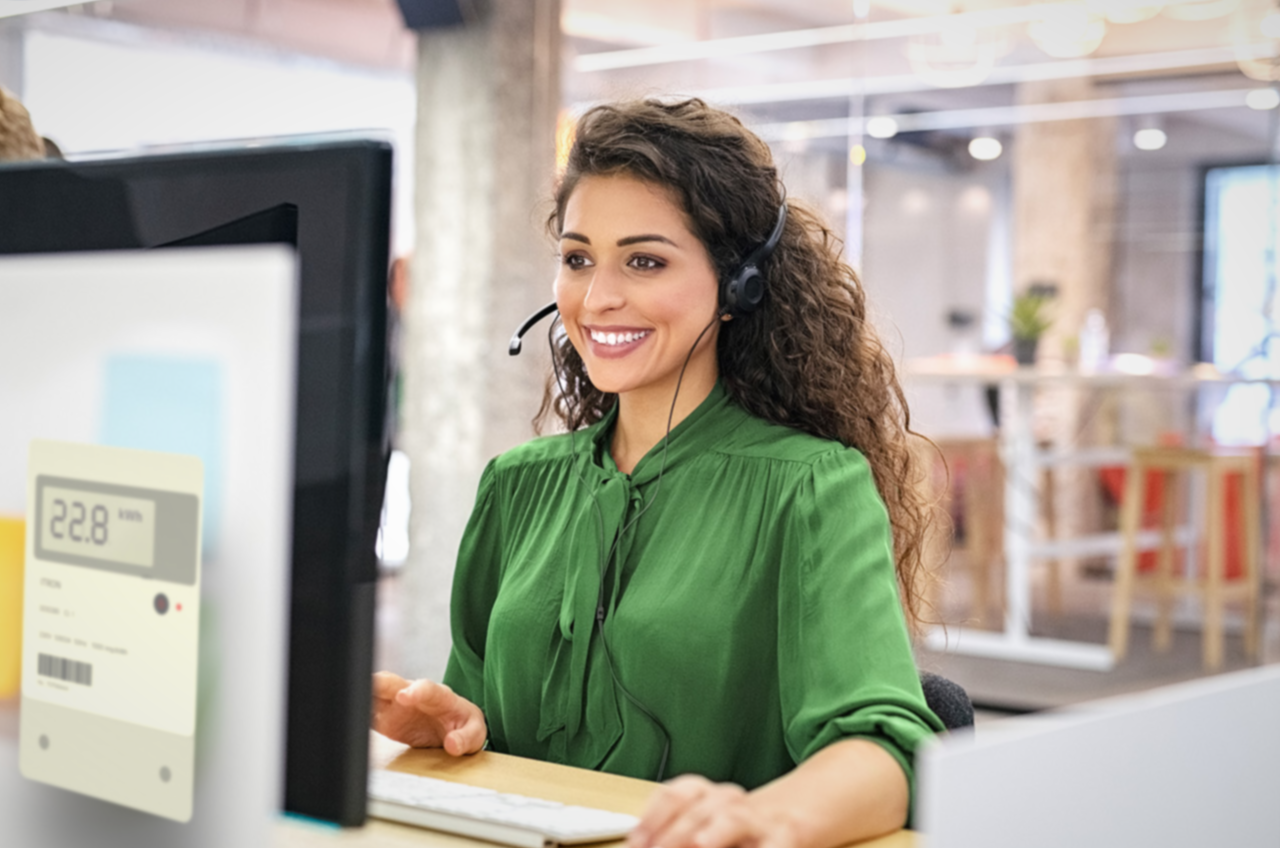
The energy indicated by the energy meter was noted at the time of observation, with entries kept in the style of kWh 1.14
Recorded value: kWh 22.8
